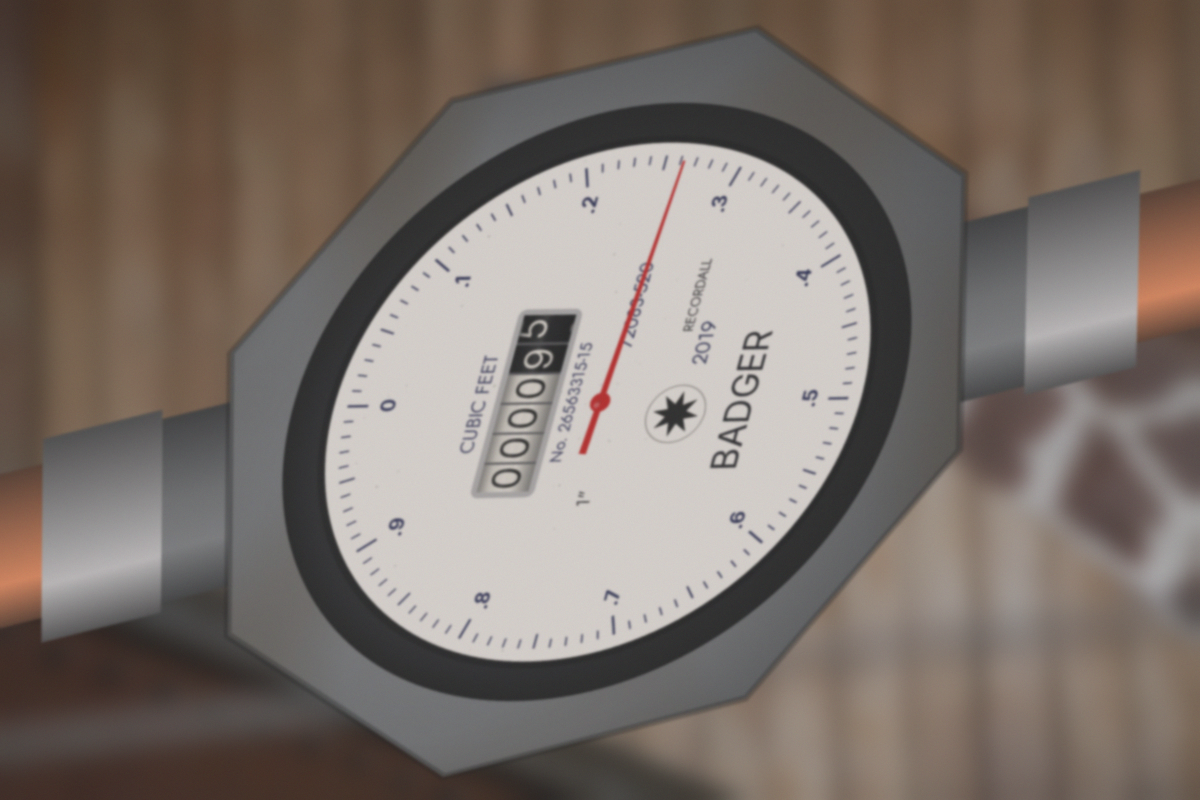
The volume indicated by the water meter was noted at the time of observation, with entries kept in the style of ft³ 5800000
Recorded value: ft³ 95.26
